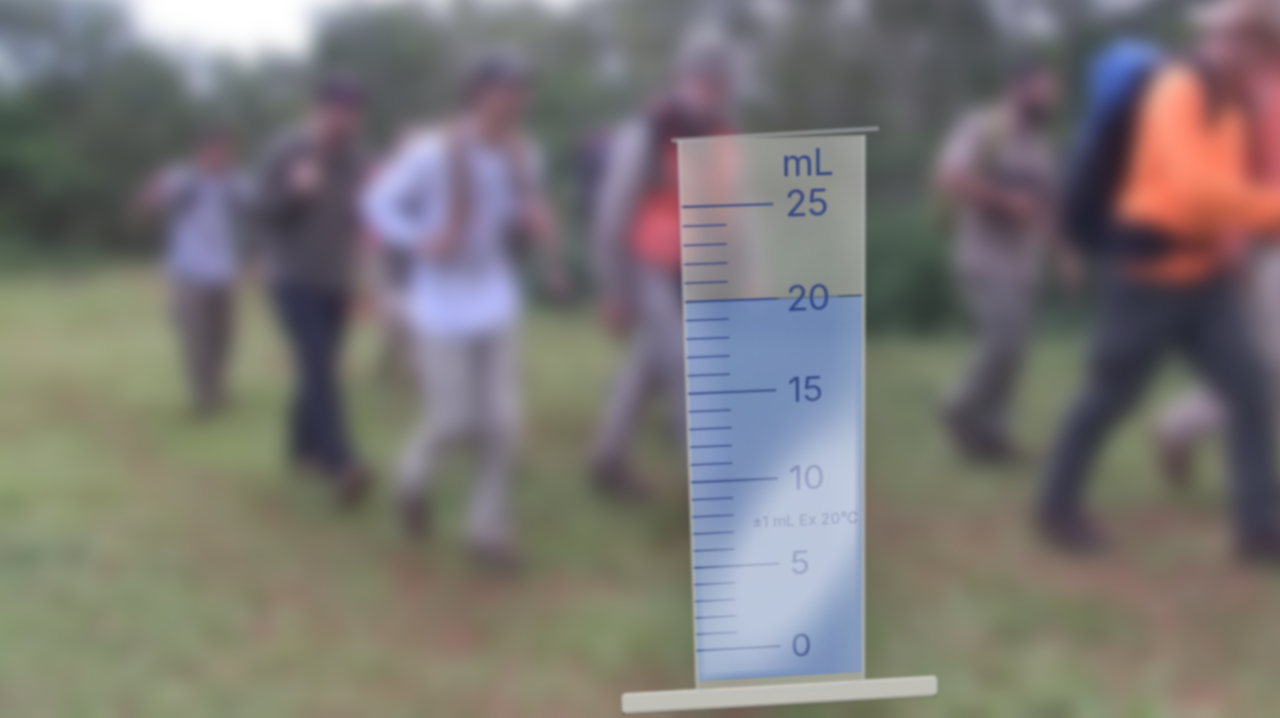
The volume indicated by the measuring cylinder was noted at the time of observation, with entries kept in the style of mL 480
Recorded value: mL 20
